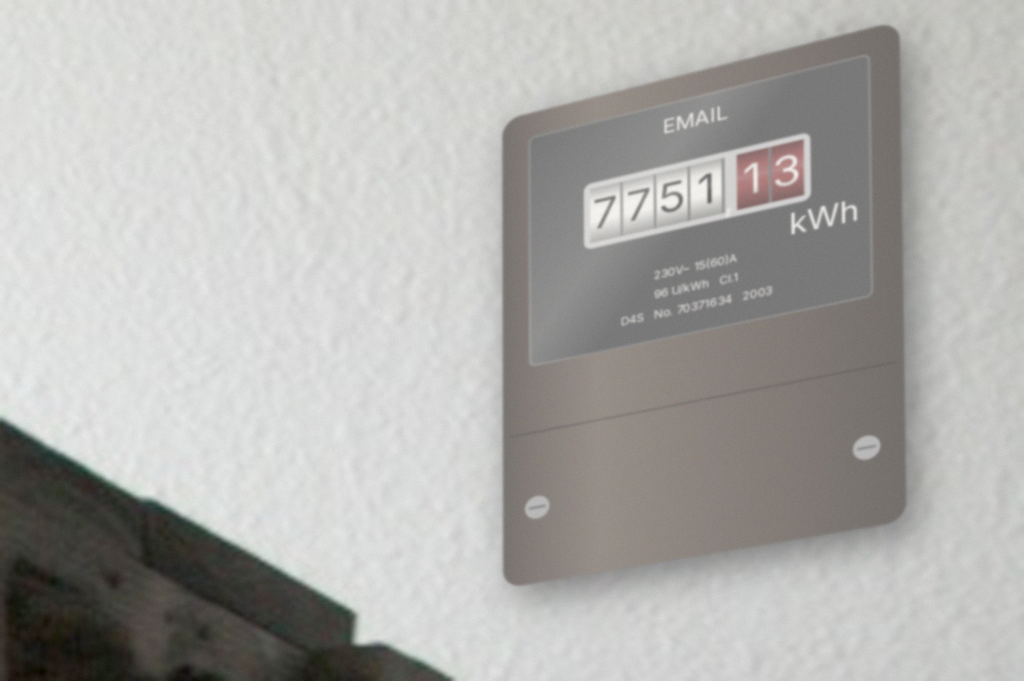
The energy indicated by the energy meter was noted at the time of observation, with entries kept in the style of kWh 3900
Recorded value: kWh 7751.13
